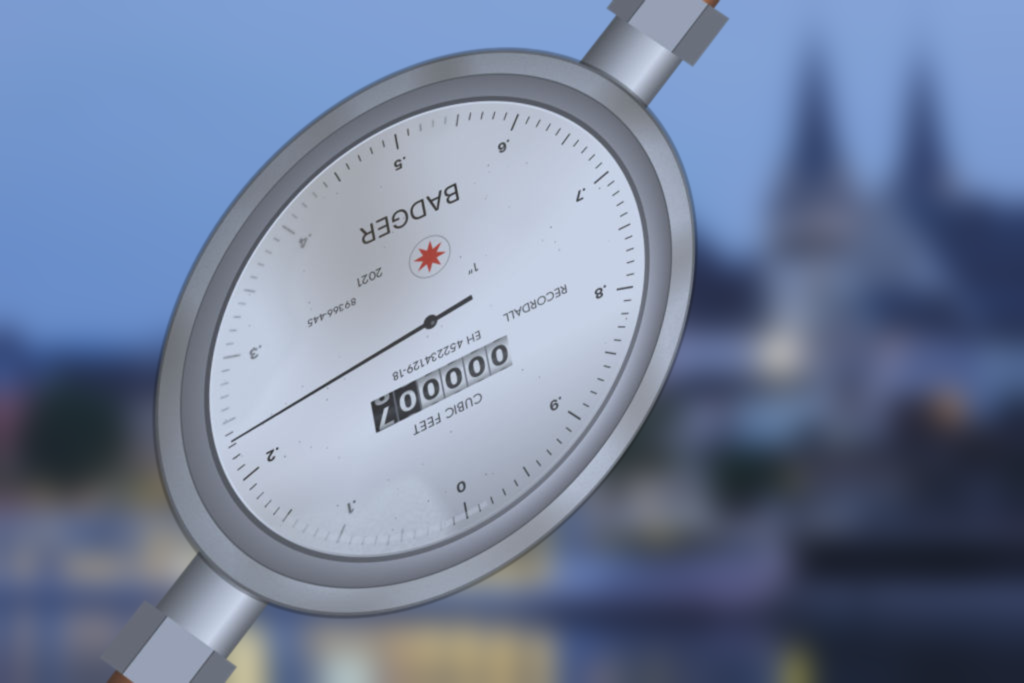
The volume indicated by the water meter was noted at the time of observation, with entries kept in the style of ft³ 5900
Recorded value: ft³ 7.23
